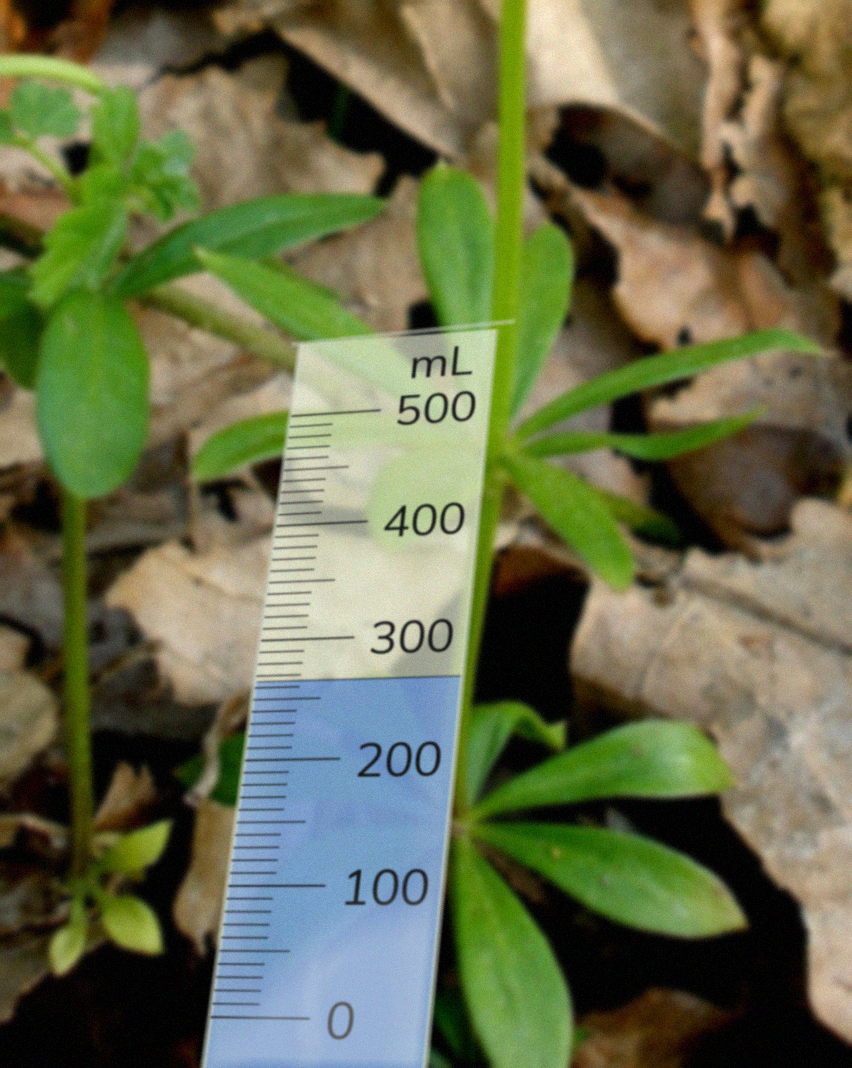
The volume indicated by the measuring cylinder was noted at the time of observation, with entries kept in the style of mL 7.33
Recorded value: mL 265
